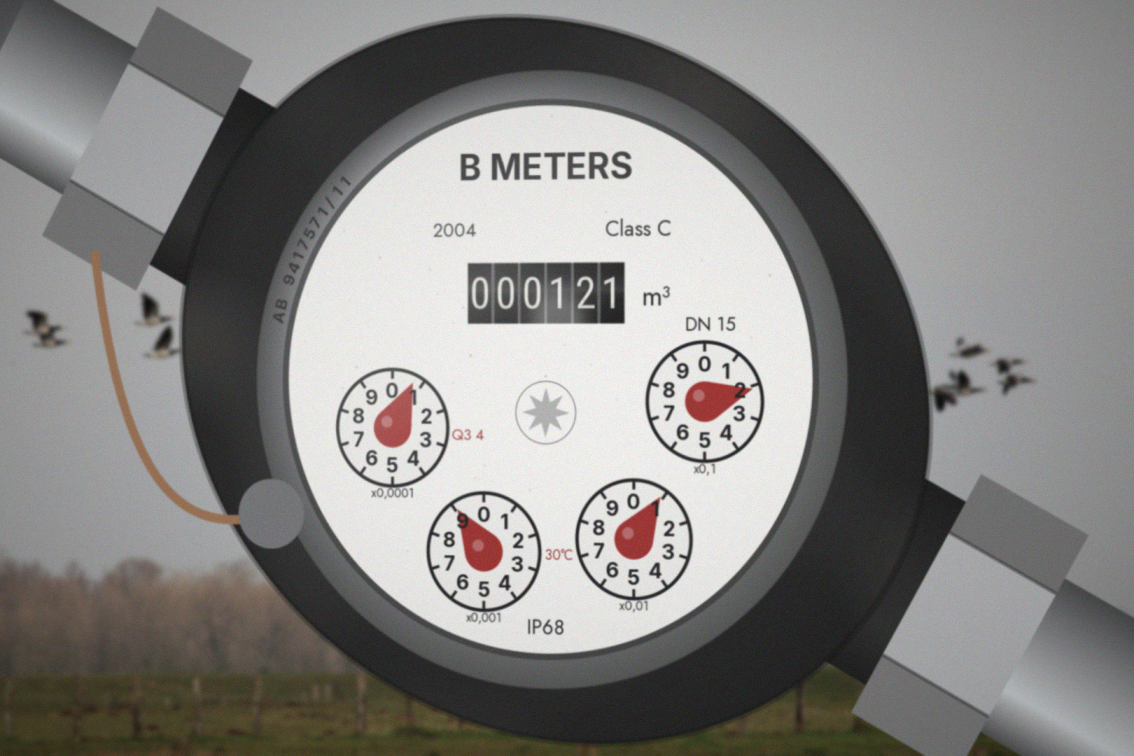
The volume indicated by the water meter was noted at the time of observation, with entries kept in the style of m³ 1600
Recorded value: m³ 121.2090
